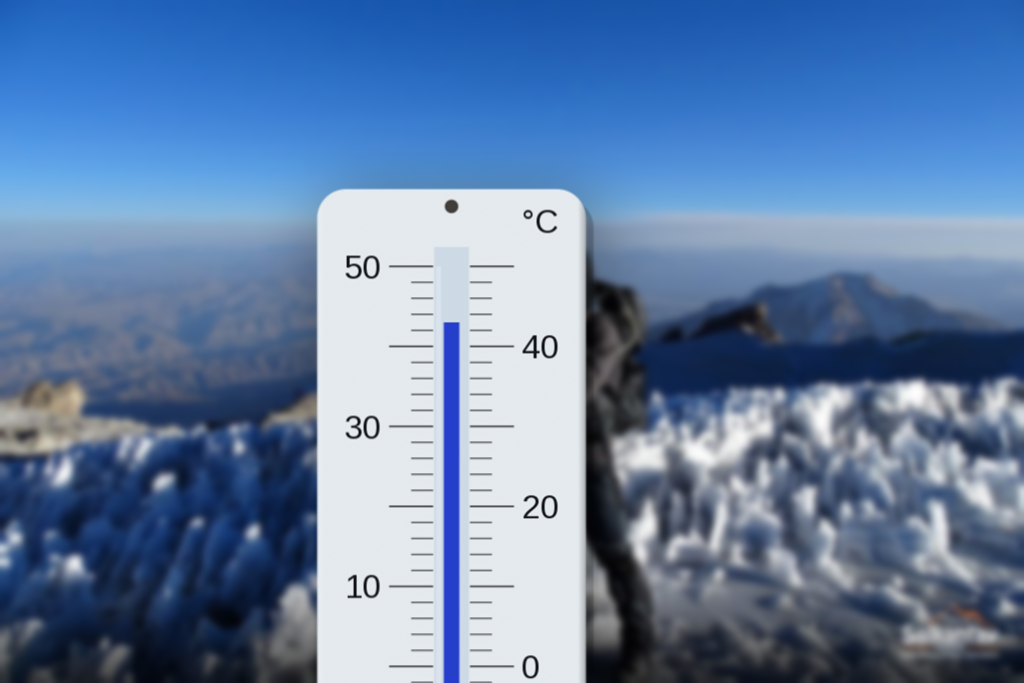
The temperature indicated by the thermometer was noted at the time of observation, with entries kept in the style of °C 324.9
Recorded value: °C 43
